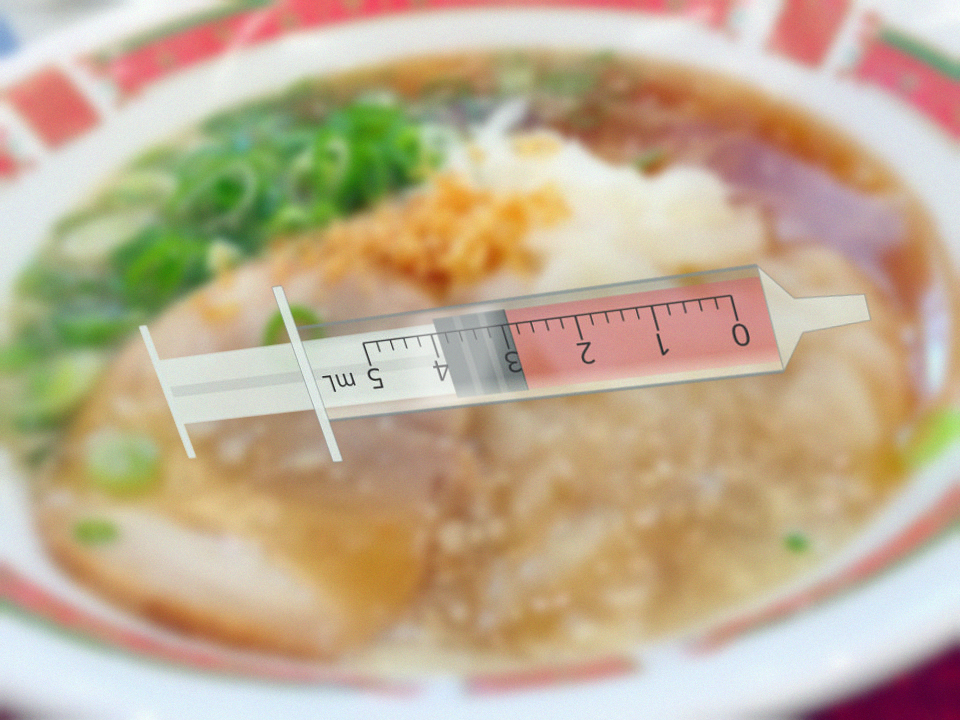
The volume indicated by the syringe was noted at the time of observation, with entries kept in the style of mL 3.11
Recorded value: mL 2.9
